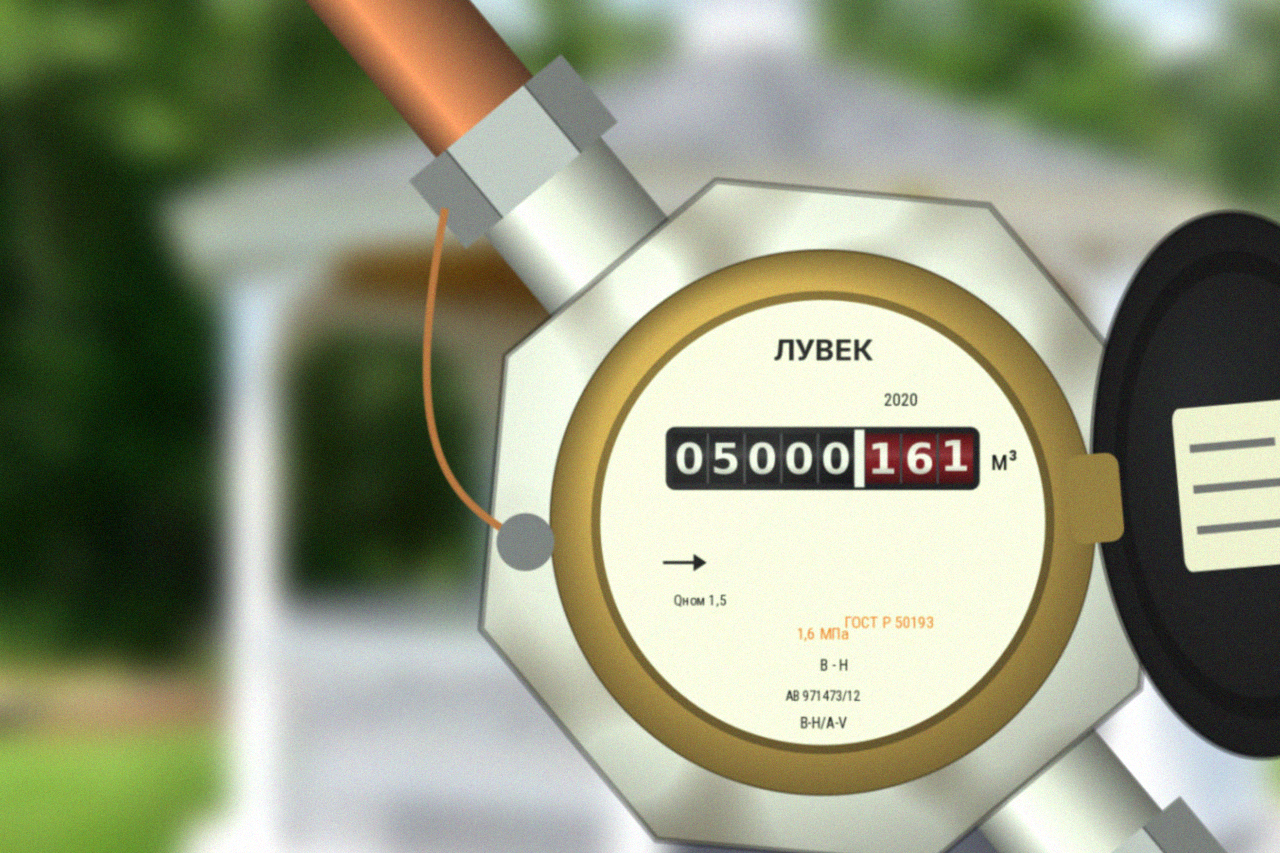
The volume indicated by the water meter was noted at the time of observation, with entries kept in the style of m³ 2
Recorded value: m³ 5000.161
